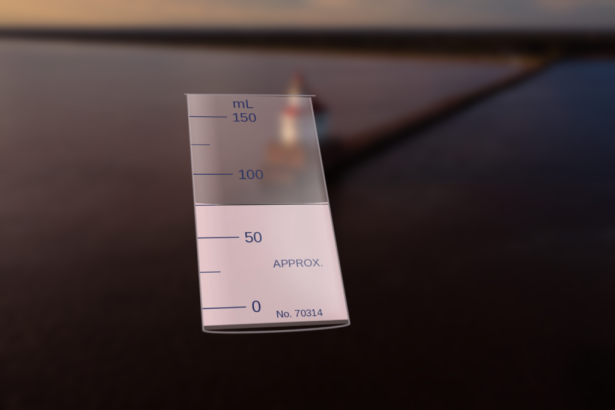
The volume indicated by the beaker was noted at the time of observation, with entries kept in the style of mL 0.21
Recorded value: mL 75
